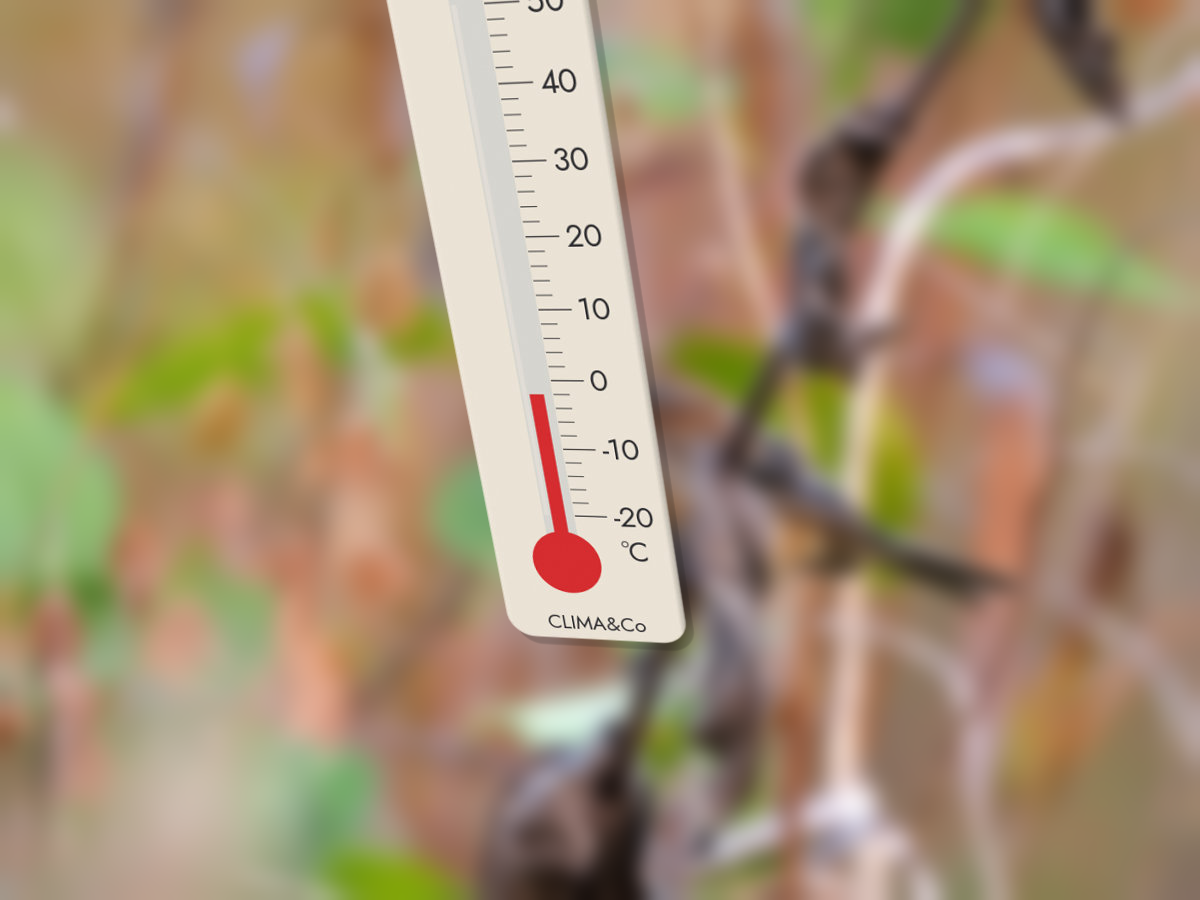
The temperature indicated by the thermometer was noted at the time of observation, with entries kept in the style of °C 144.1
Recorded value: °C -2
